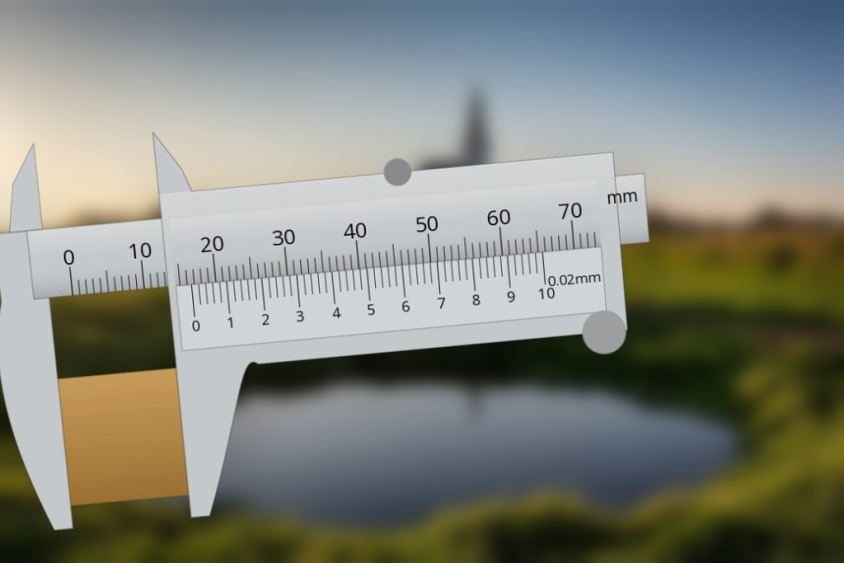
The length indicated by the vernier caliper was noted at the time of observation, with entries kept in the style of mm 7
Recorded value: mm 16.6
